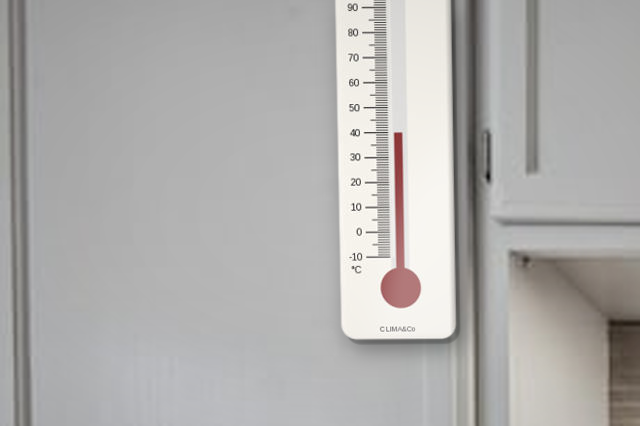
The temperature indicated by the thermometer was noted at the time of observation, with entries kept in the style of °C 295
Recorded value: °C 40
